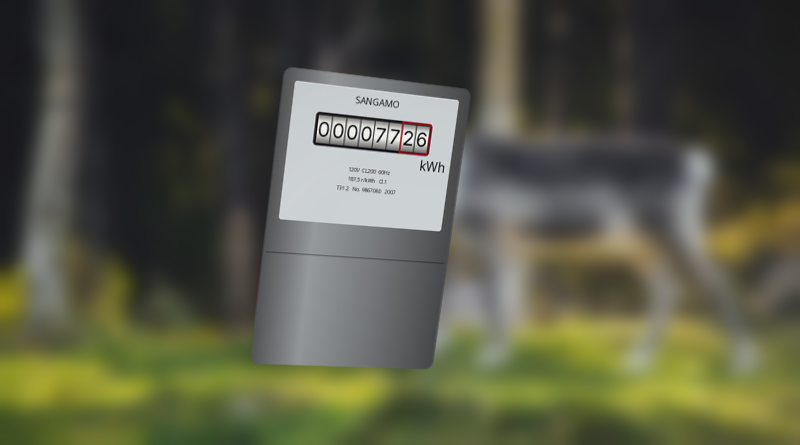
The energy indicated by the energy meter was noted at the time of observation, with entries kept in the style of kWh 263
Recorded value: kWh 77.26
